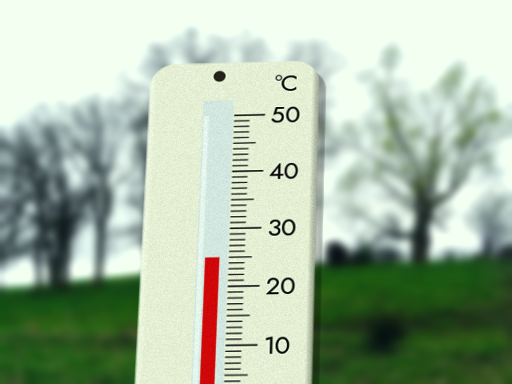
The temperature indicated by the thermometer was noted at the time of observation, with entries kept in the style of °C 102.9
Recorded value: °C 25
